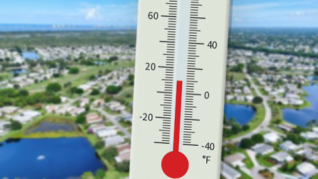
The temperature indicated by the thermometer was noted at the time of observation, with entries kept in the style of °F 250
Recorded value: °F 10
